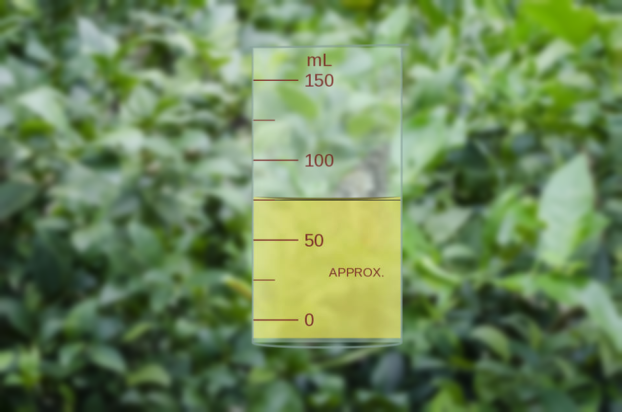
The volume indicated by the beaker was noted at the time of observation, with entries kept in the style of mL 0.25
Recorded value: mL 75
